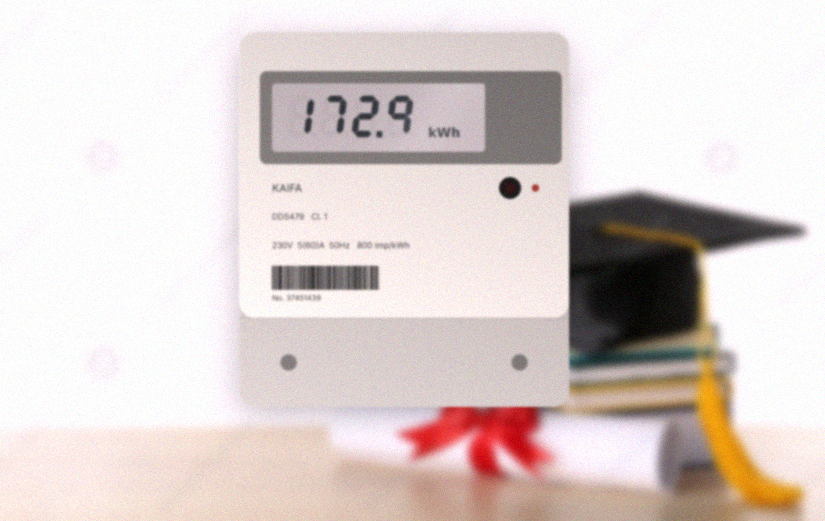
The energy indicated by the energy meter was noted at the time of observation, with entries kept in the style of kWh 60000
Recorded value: kWh 172.9
